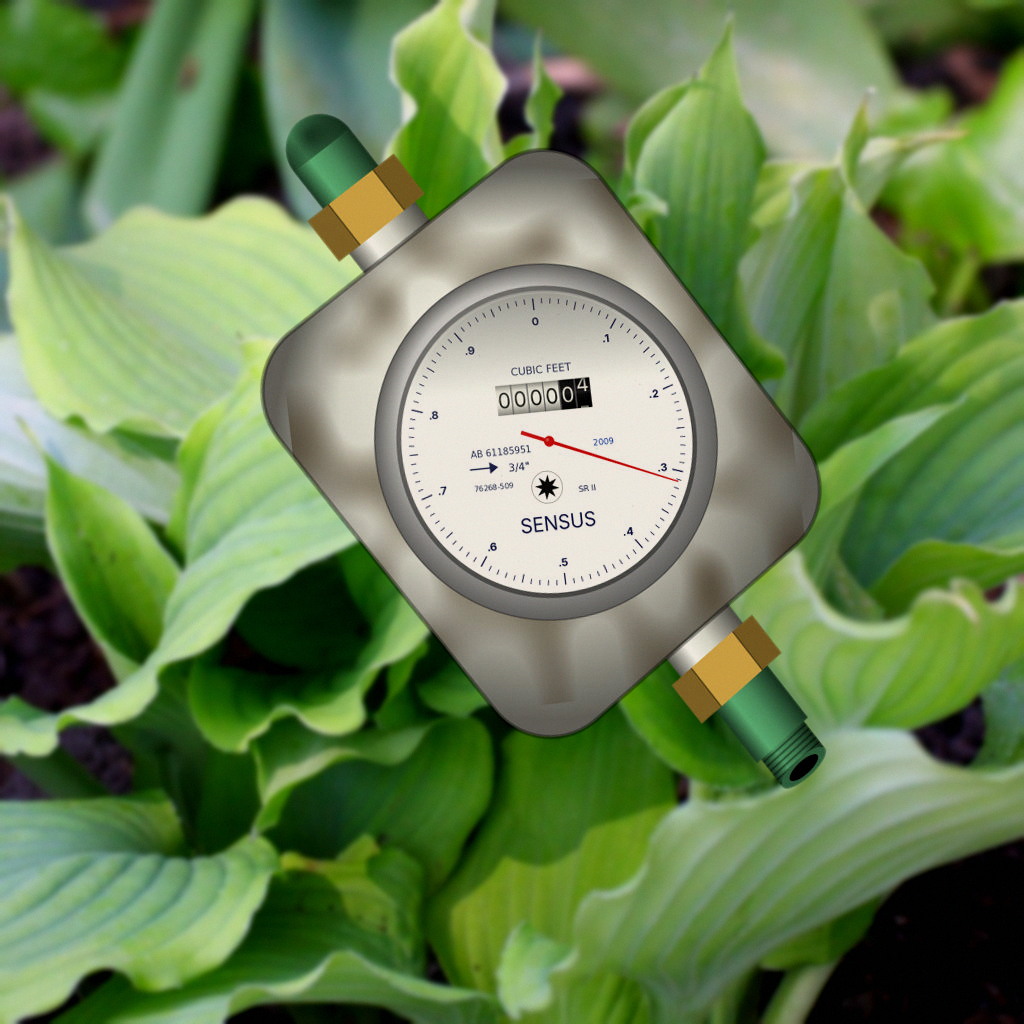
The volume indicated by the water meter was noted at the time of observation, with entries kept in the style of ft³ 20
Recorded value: ft³ 4.31
